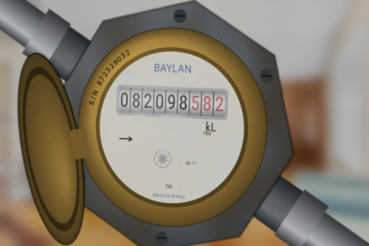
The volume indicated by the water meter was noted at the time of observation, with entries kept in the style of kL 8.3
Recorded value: kL 82098.582
